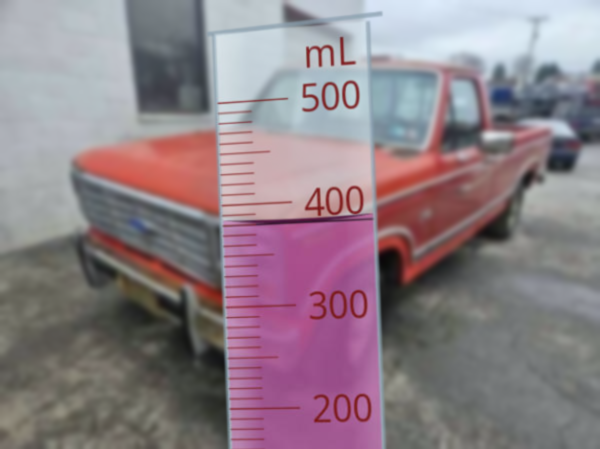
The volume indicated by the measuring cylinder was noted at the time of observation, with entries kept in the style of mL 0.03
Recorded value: mL 380
